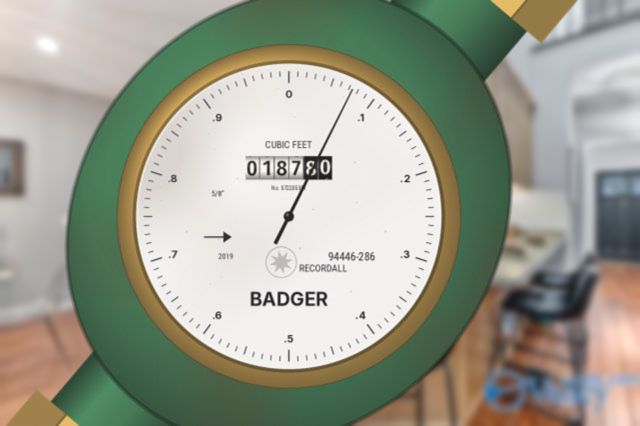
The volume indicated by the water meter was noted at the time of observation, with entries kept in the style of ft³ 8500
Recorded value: ft³ 18780.07
